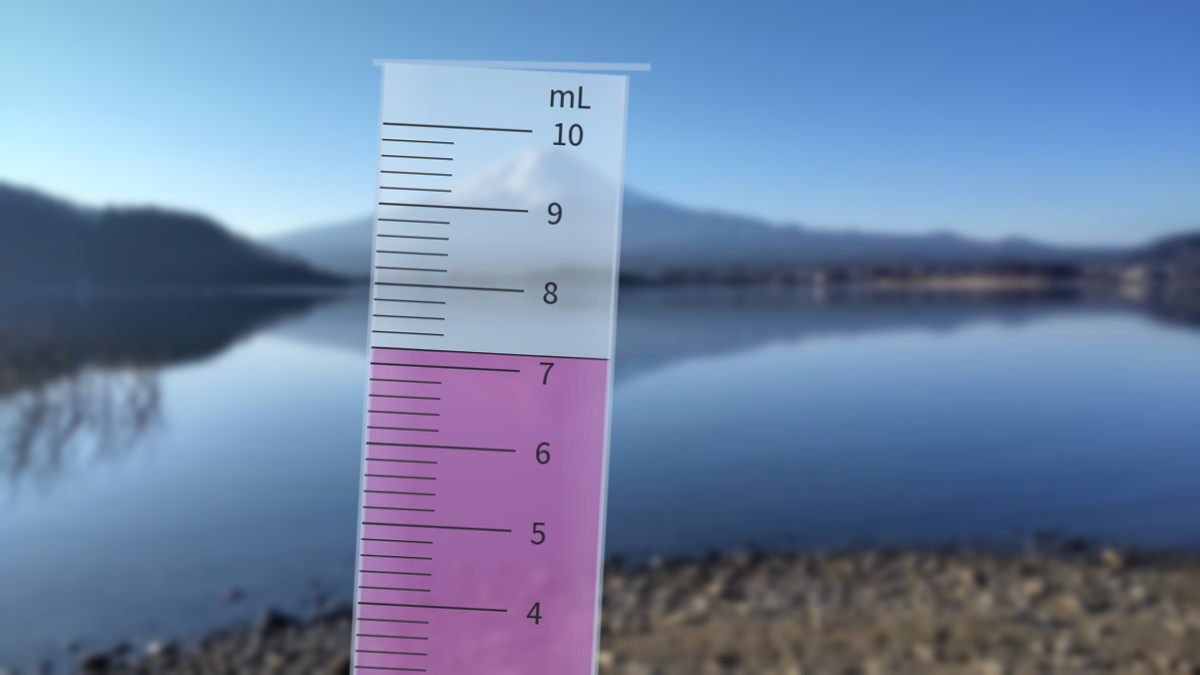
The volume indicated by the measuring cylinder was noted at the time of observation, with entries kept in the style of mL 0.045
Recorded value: mL 7.2
